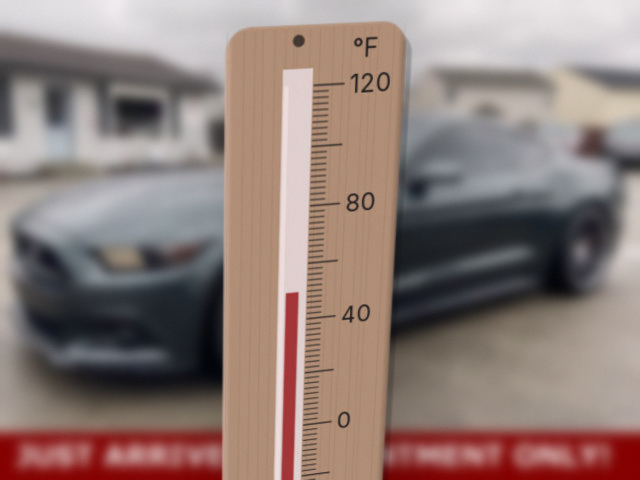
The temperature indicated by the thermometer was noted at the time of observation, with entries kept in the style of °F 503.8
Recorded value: °F 50
